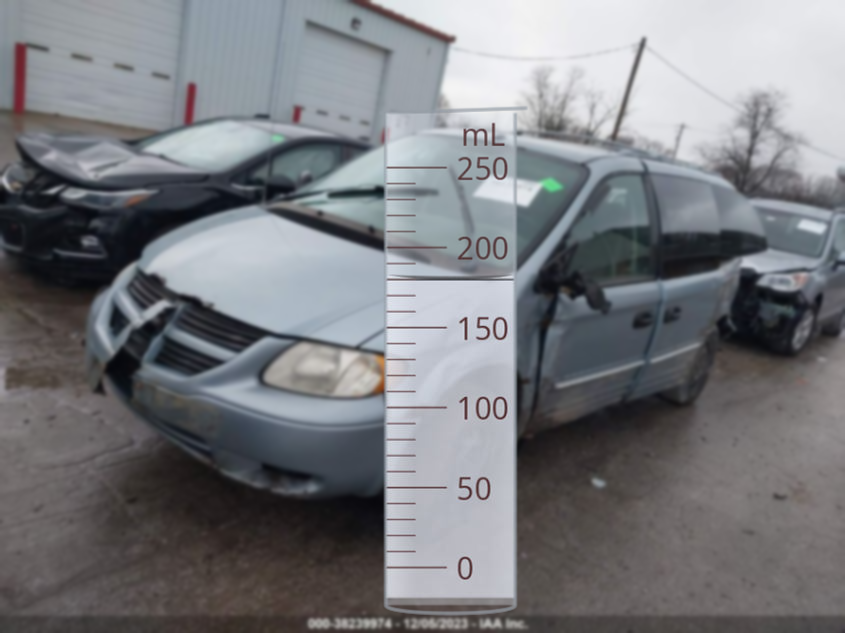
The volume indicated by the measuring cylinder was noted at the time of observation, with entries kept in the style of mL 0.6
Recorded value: mL 180
